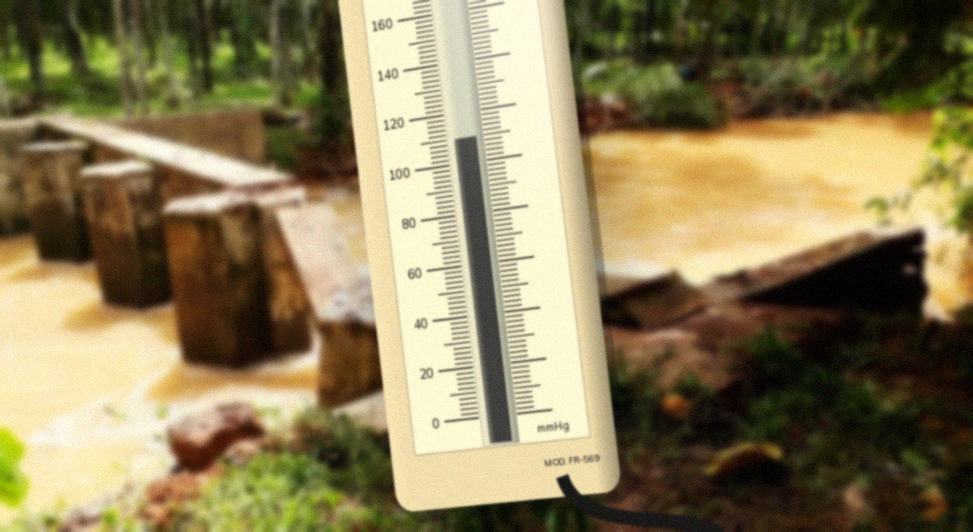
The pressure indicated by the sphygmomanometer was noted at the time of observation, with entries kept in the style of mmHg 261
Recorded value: mmHg 110
